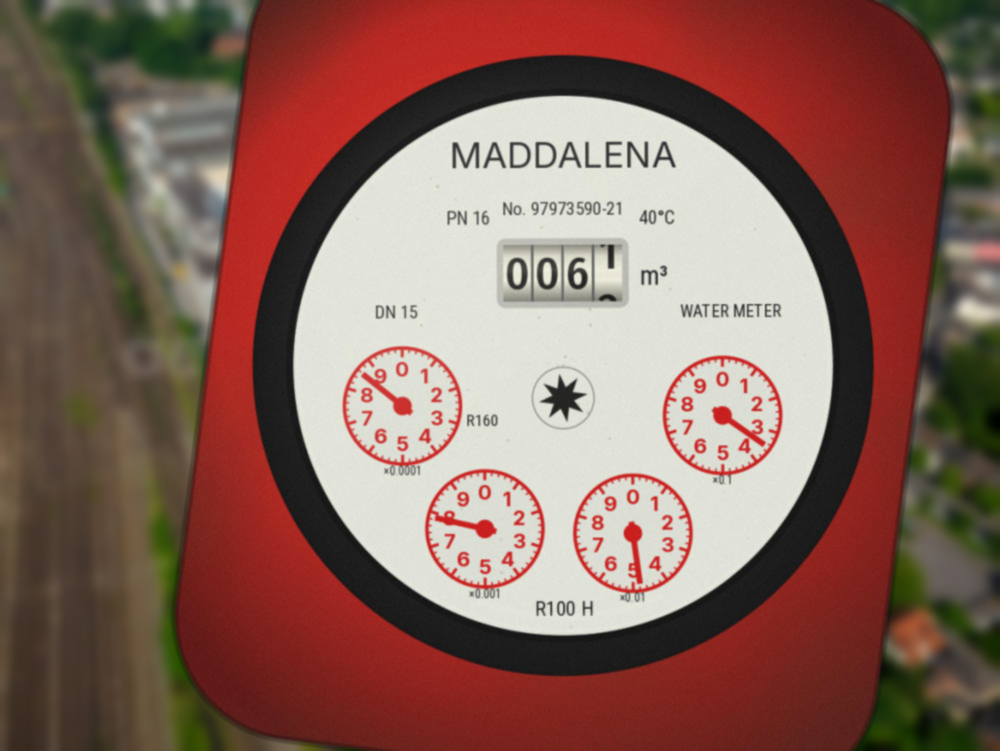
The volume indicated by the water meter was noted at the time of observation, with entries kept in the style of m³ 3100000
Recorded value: m³ 61.3478
